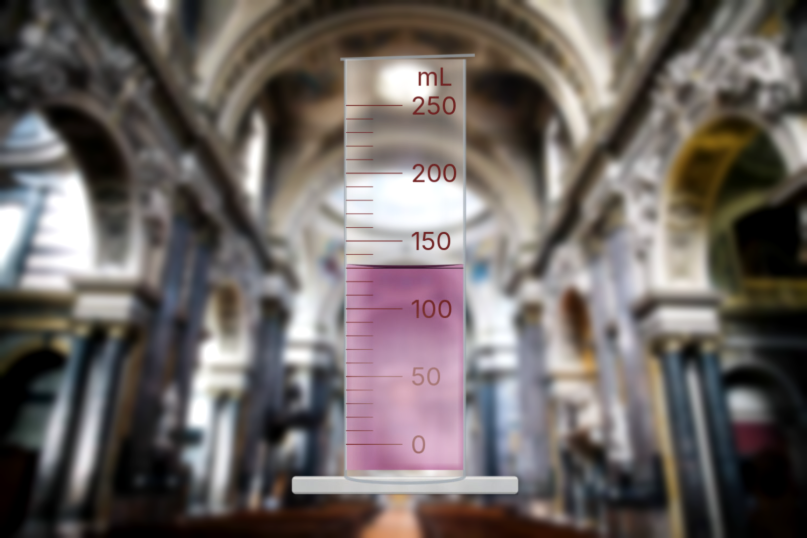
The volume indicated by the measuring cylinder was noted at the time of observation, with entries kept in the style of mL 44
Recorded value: mL 130
